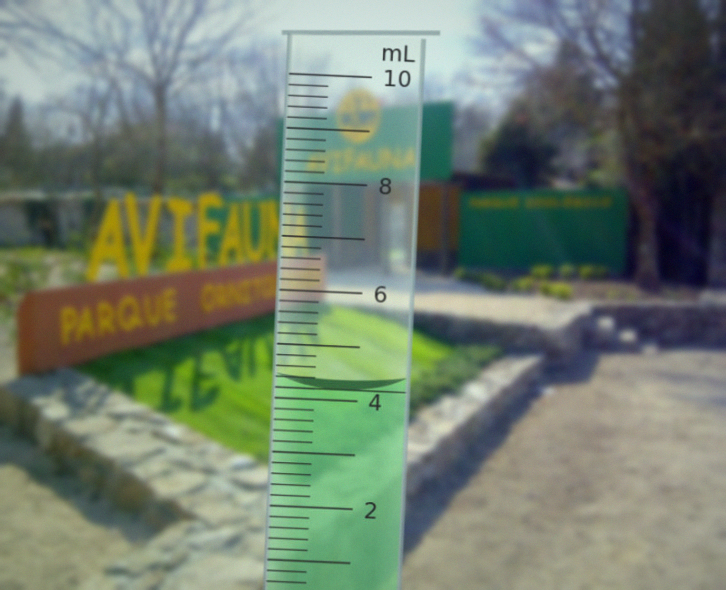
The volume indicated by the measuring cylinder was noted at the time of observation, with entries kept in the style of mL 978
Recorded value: mL 4.2
